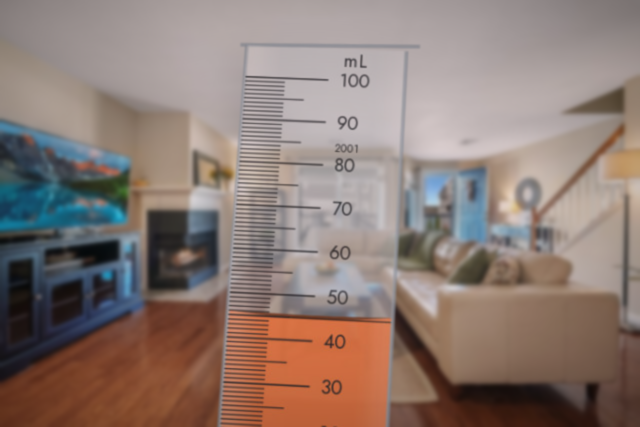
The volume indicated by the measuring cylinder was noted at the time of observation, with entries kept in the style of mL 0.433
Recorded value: mL 45
